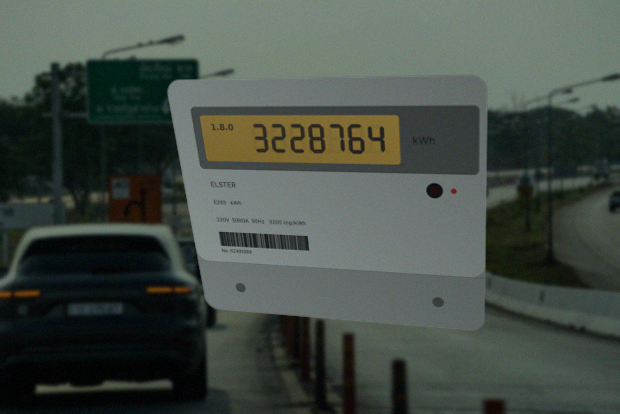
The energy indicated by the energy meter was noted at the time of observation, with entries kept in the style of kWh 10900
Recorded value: kWh 3228764
